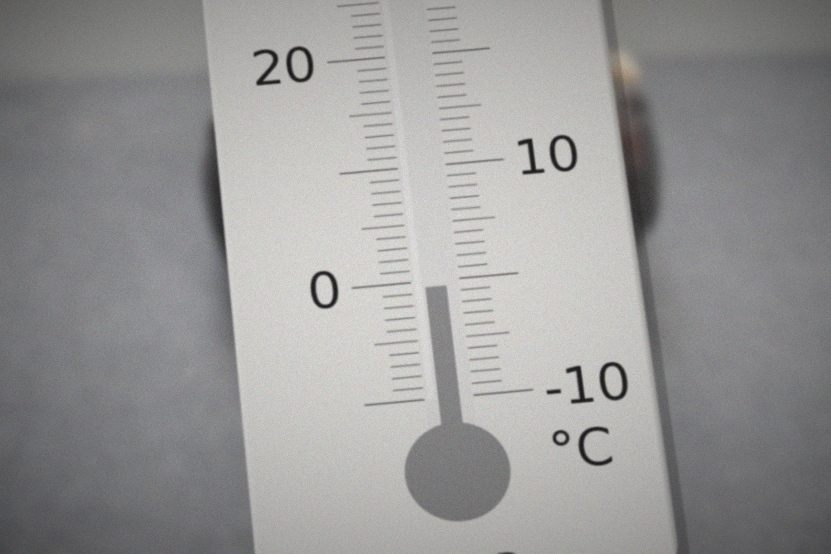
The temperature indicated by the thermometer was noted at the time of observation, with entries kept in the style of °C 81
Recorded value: °C -0.5
